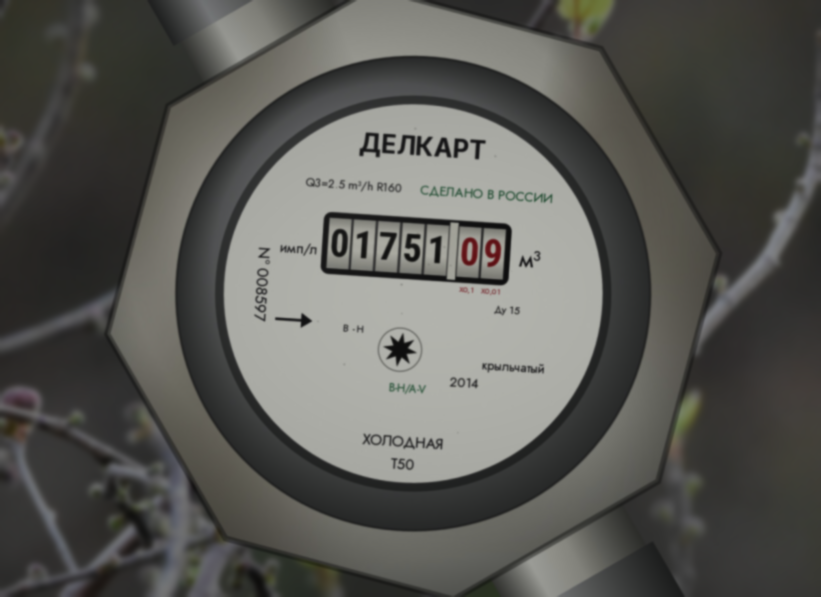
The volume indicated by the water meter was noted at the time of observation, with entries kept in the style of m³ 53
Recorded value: m³ 1751.09
